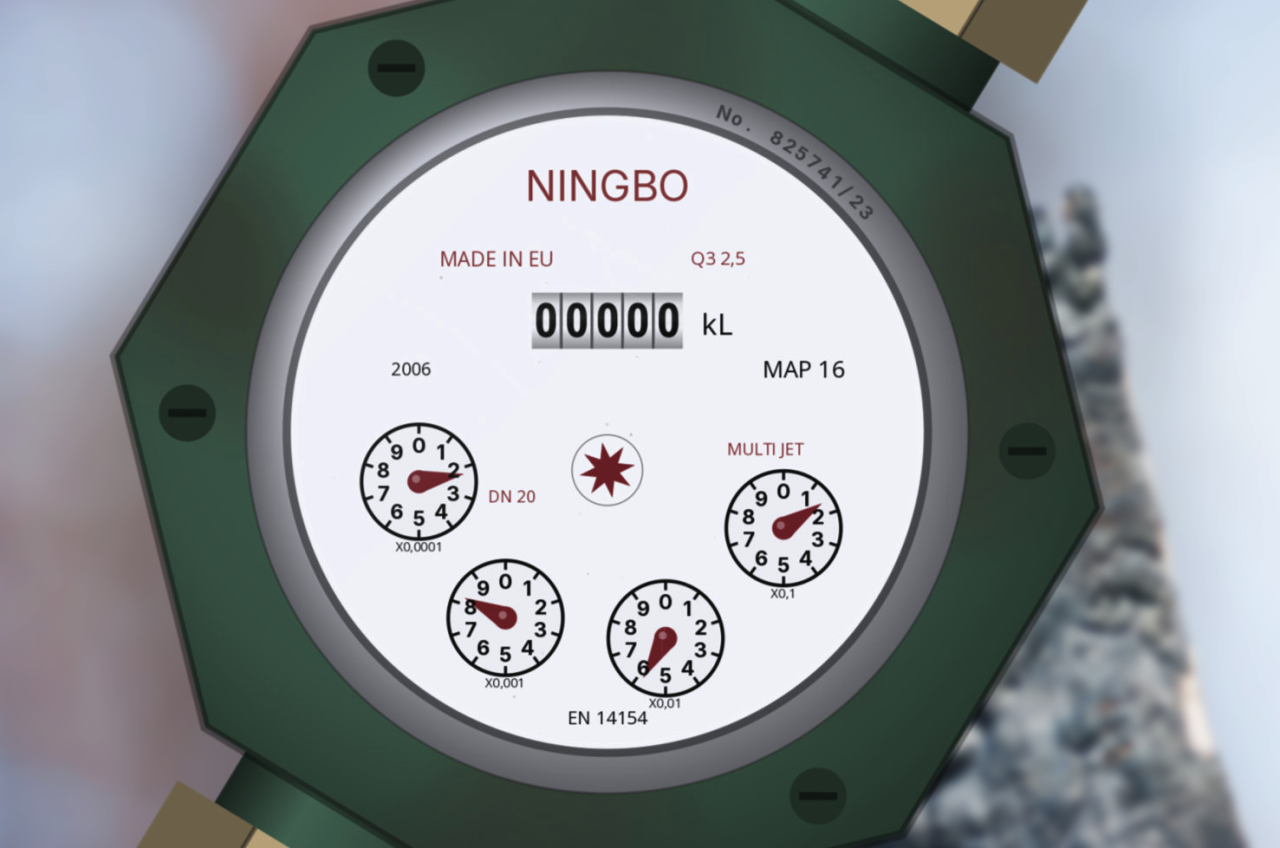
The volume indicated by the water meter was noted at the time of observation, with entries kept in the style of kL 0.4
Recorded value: kL 0.1582
